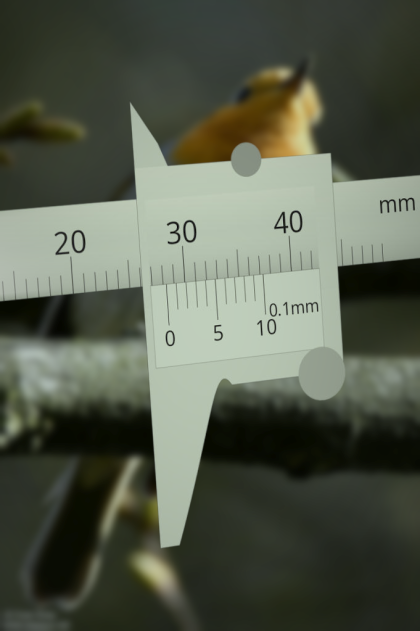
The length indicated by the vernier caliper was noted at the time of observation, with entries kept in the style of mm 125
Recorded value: mm 28.3
